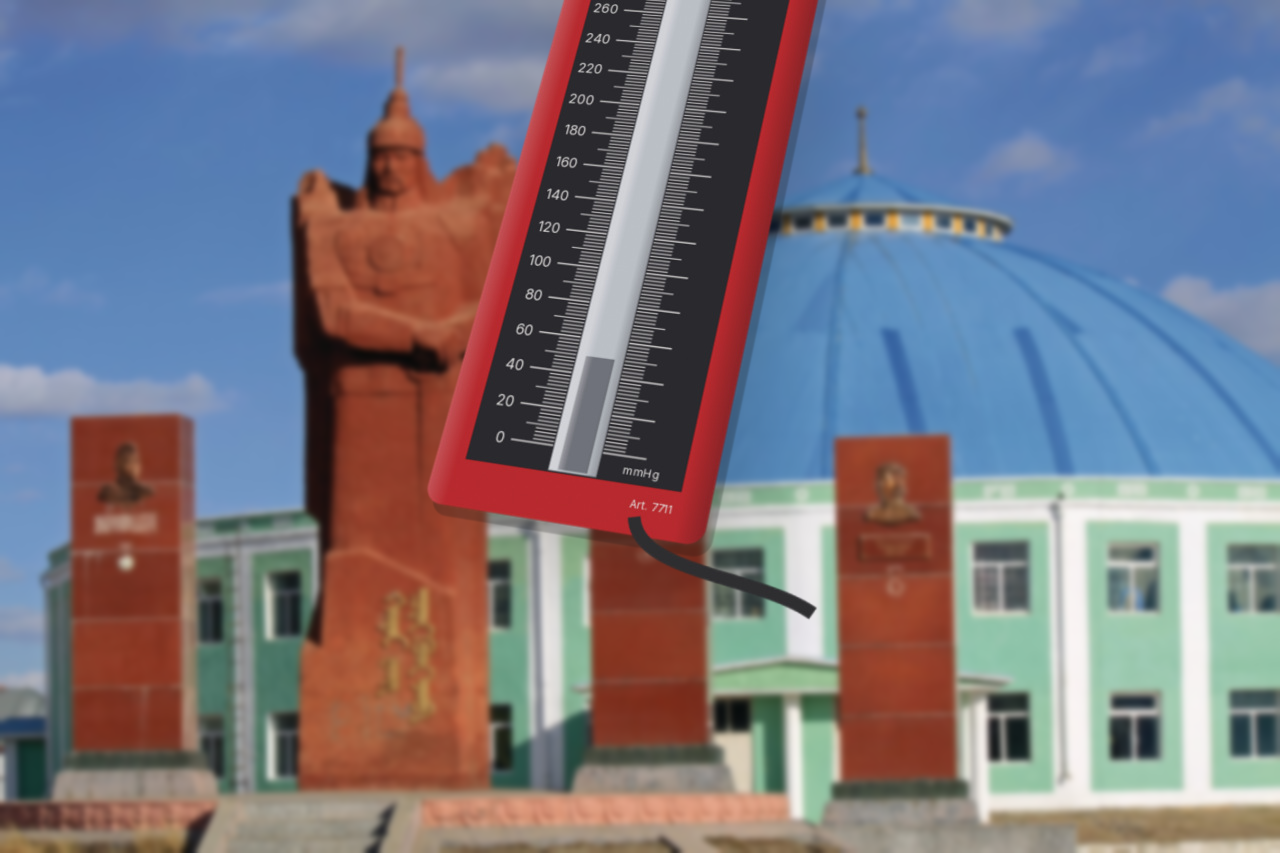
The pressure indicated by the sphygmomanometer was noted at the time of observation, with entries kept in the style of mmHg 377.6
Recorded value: mmHg 50
